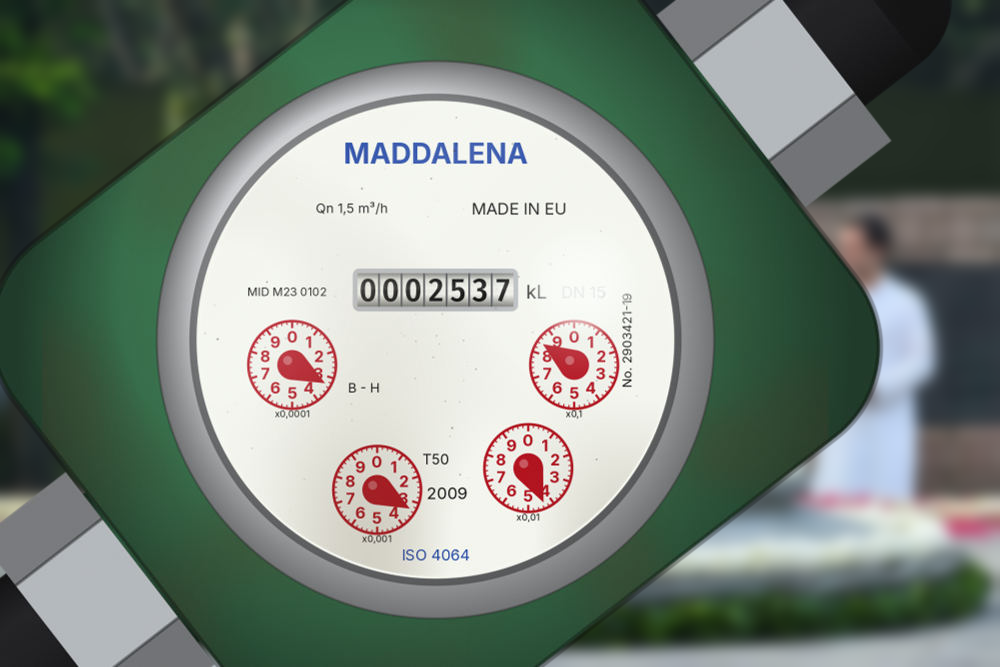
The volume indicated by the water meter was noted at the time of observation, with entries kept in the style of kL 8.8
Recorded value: kL 2537.8433
